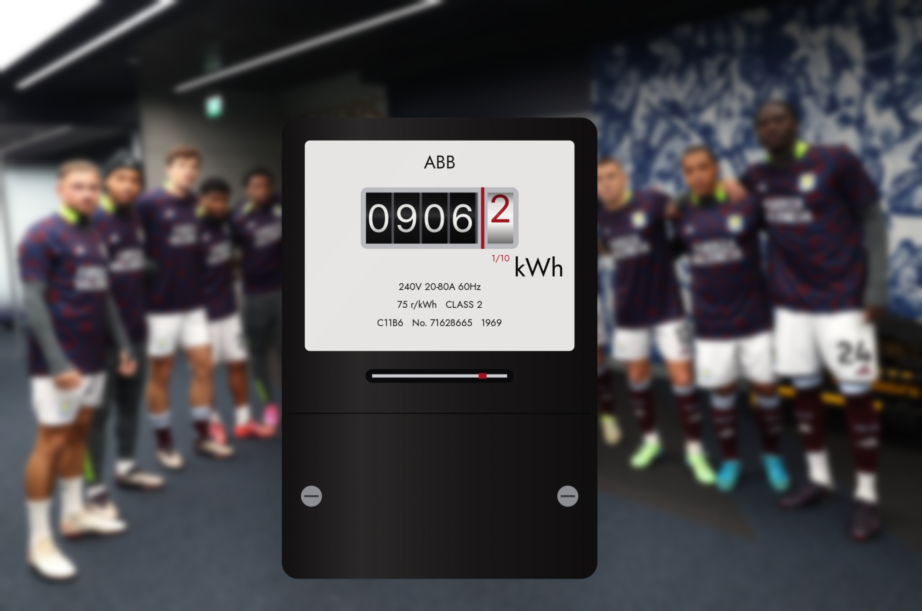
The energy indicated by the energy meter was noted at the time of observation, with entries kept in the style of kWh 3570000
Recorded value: kWh 906.2
